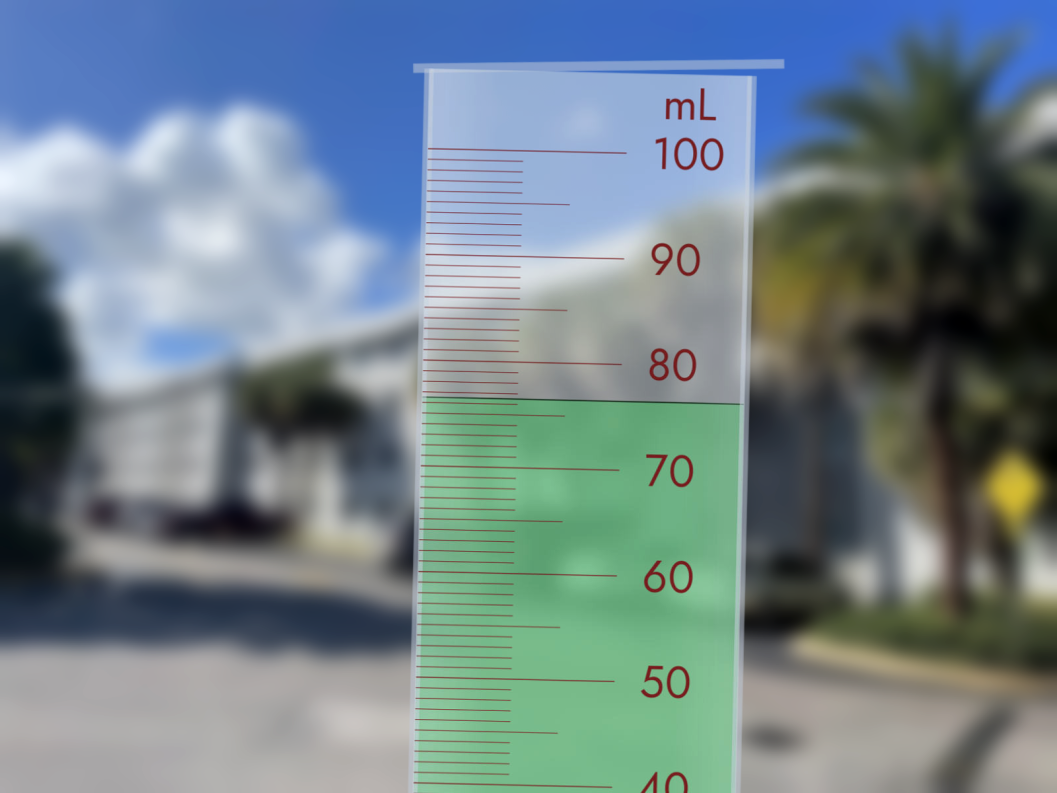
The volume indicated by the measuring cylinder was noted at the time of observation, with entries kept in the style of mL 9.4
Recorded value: mL 76.5
